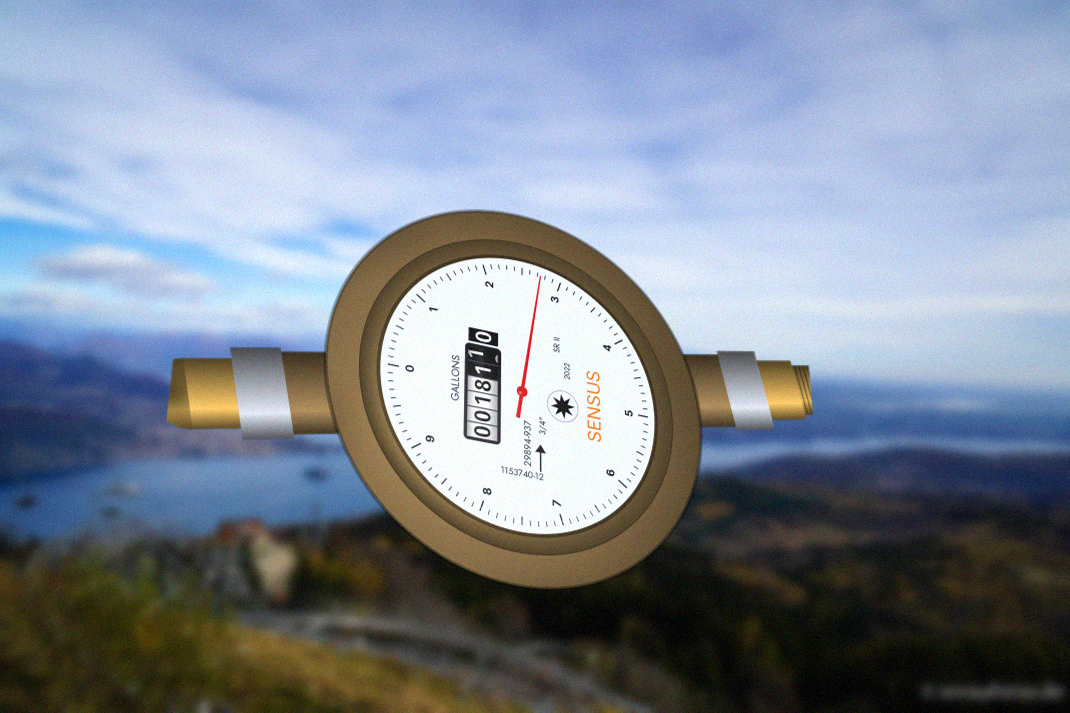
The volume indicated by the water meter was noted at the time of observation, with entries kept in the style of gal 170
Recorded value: gal 18112.7
